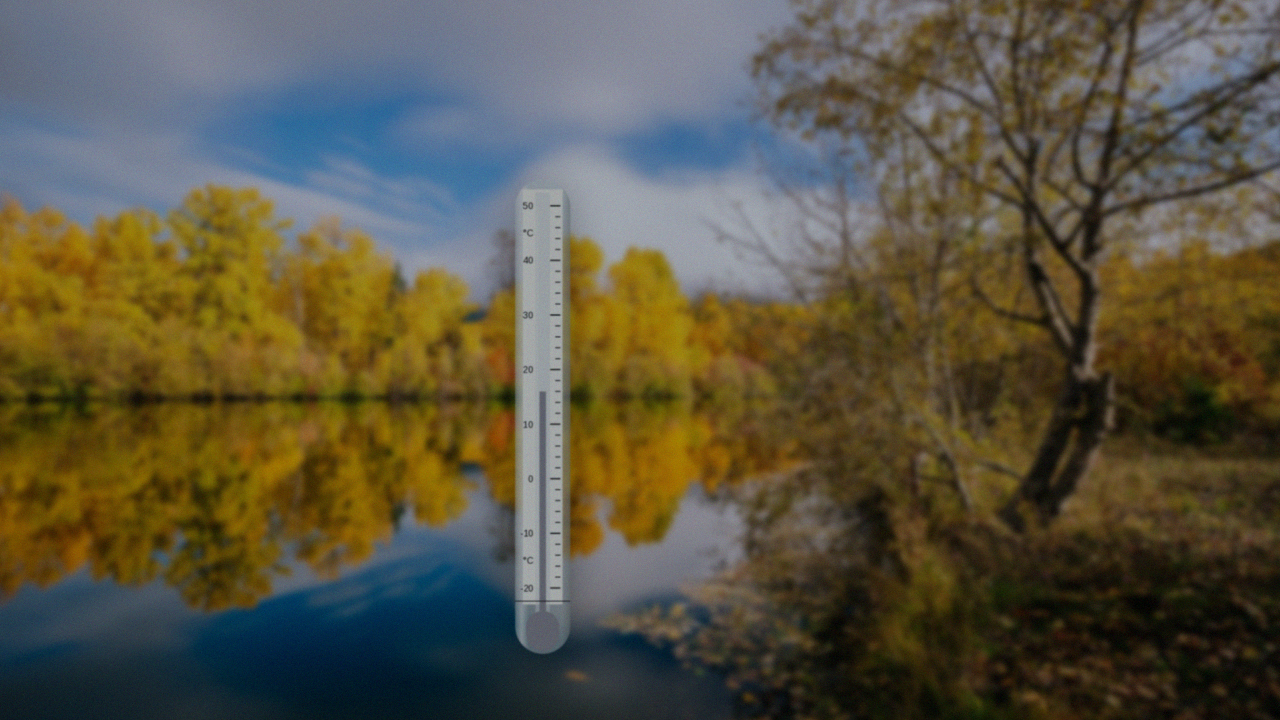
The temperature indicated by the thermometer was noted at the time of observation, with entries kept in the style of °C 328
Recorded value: °C 16
